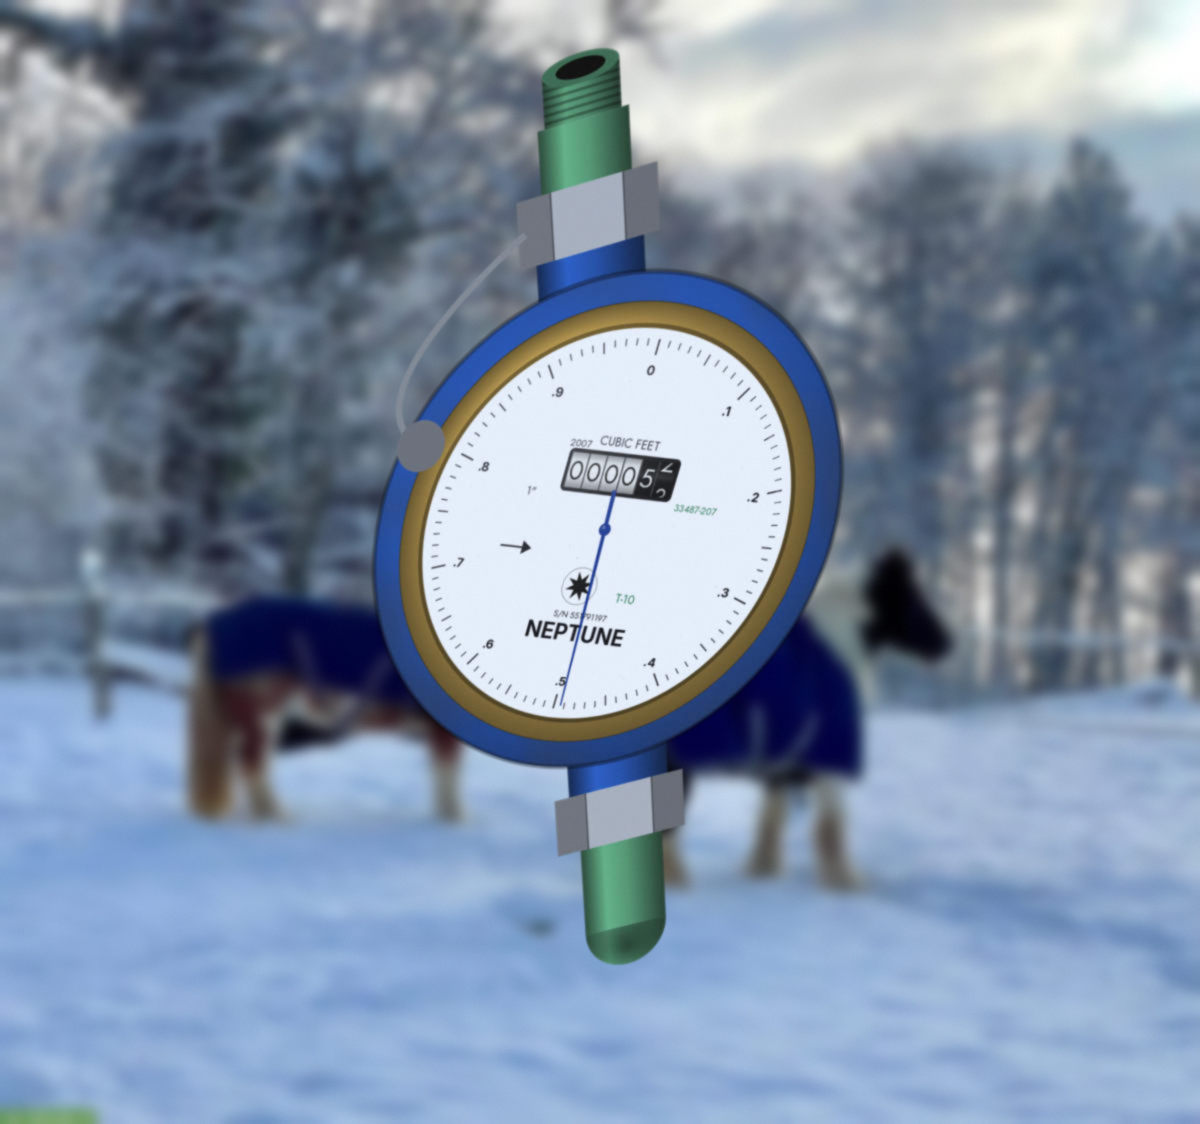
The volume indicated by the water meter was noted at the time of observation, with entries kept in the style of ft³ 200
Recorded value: ft³ 52.49
